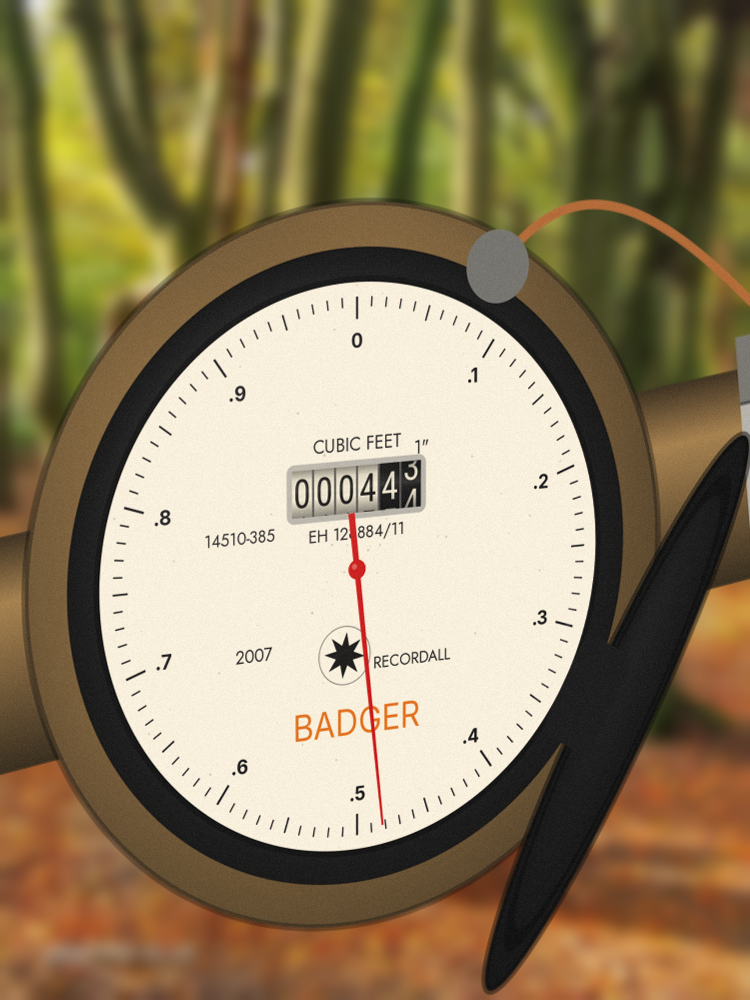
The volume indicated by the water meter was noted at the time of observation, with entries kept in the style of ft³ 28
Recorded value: ft³ 443.48
